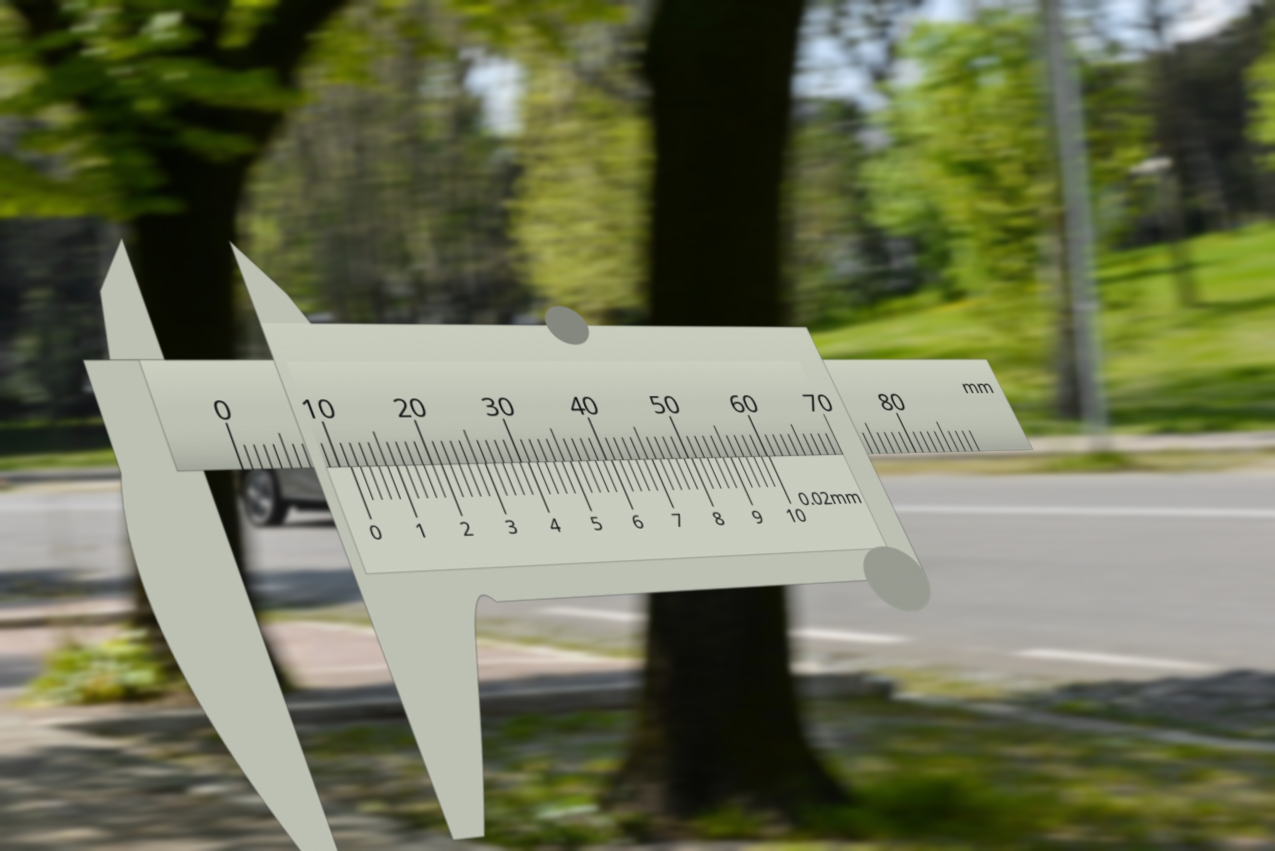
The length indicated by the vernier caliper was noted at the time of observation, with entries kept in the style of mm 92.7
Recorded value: mm 11.2
